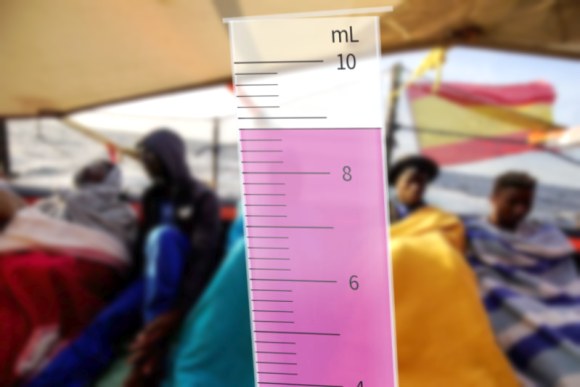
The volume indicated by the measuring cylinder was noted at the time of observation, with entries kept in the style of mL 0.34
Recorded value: mL 8.8
